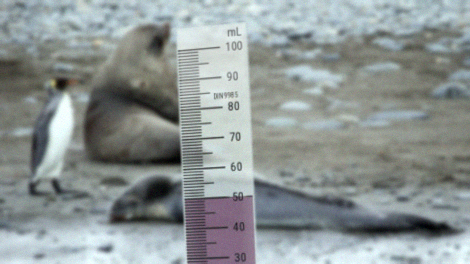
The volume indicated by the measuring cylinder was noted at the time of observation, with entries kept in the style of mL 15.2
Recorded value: mL 50
